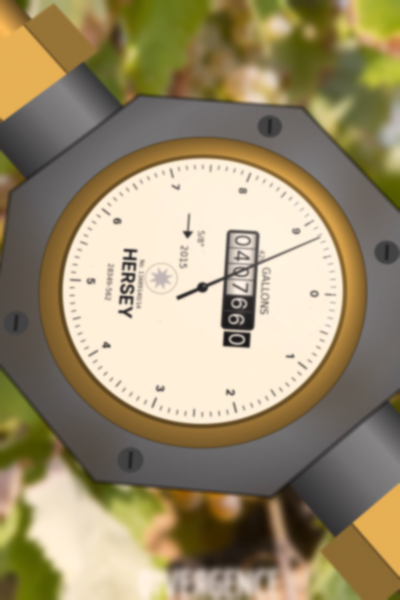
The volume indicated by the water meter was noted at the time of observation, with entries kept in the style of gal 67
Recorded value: gal 407659.2
